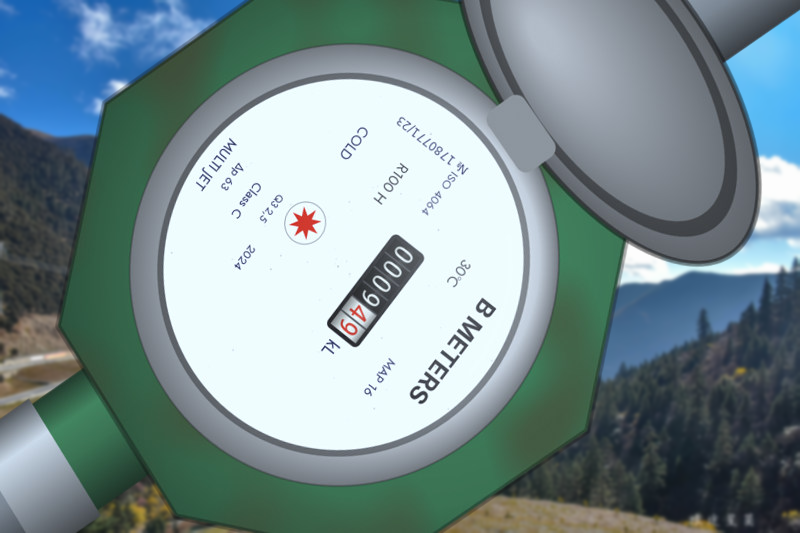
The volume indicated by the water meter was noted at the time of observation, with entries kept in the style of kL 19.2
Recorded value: kL 9.49
